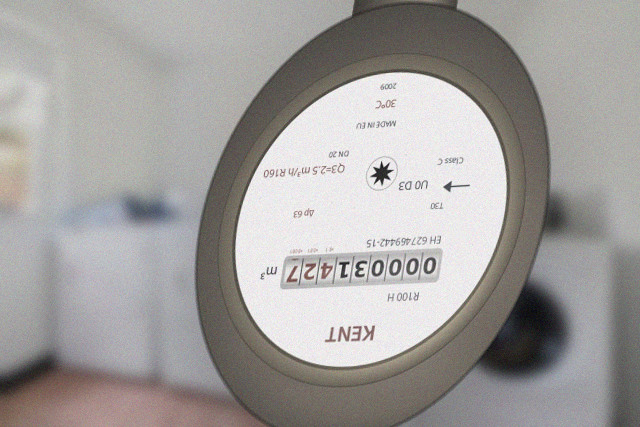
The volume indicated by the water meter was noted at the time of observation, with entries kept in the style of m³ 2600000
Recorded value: m³ 31.427
